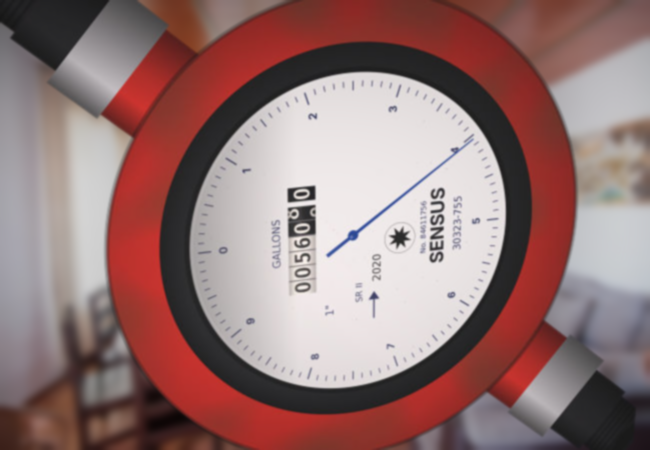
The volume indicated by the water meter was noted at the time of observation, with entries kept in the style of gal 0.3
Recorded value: gal 56084.0
